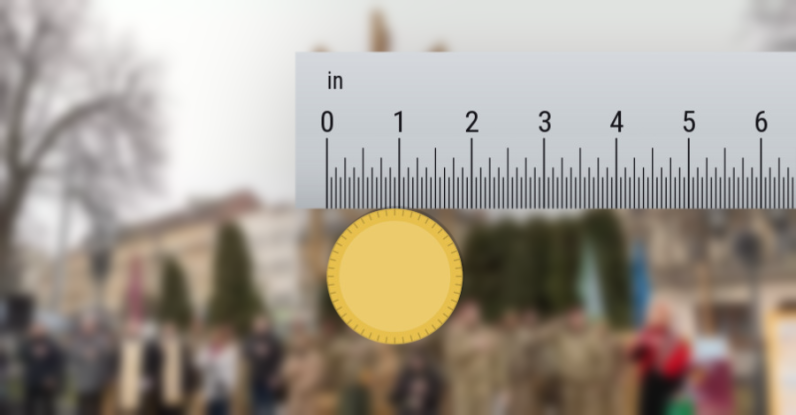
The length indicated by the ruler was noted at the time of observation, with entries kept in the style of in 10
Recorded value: in 1.875
